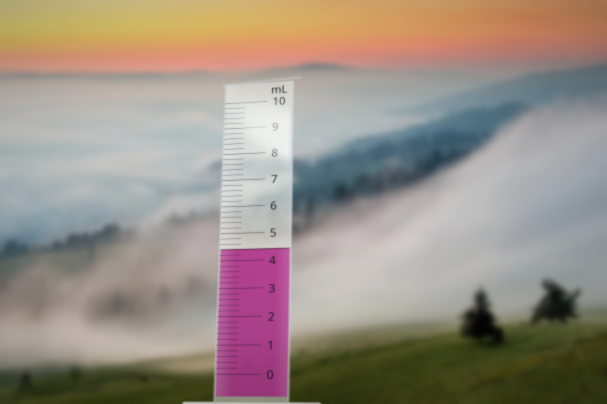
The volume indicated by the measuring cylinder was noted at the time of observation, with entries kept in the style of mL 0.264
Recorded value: mL 4.4
